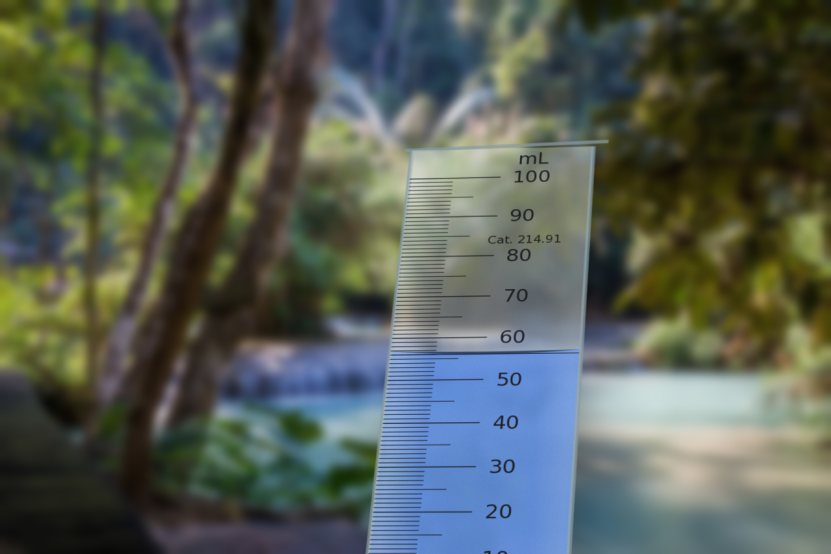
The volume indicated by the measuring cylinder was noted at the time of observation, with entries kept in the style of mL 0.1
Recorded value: mL 56
